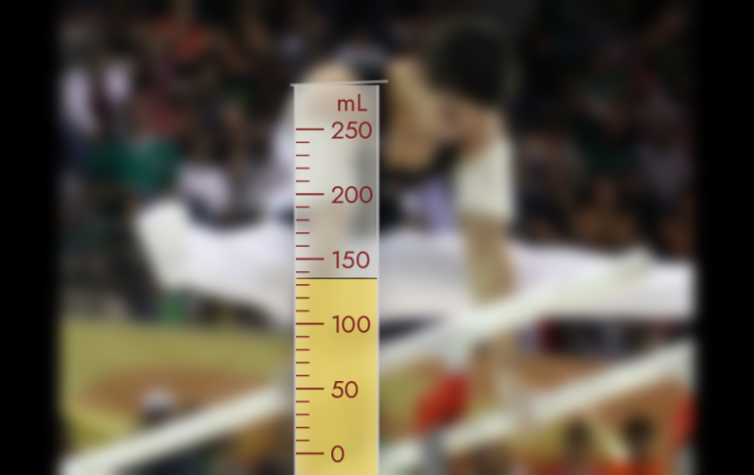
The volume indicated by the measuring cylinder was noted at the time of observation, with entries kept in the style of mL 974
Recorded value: mL 135
